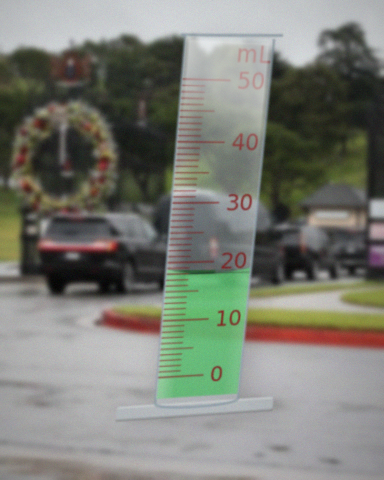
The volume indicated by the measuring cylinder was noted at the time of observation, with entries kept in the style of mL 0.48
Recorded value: mL 18
